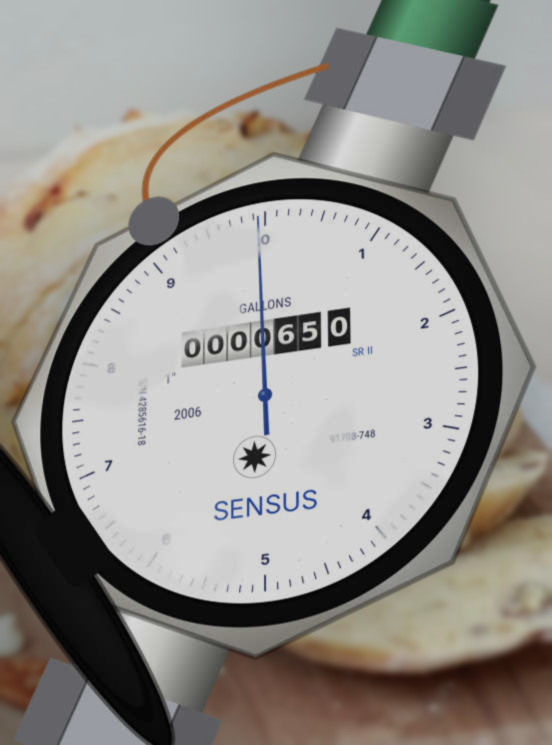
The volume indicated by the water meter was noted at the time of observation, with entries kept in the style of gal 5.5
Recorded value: gal 649.9
